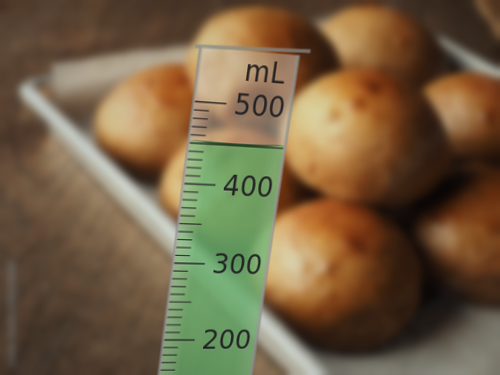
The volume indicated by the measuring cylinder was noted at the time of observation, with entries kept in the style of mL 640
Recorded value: mL 450
